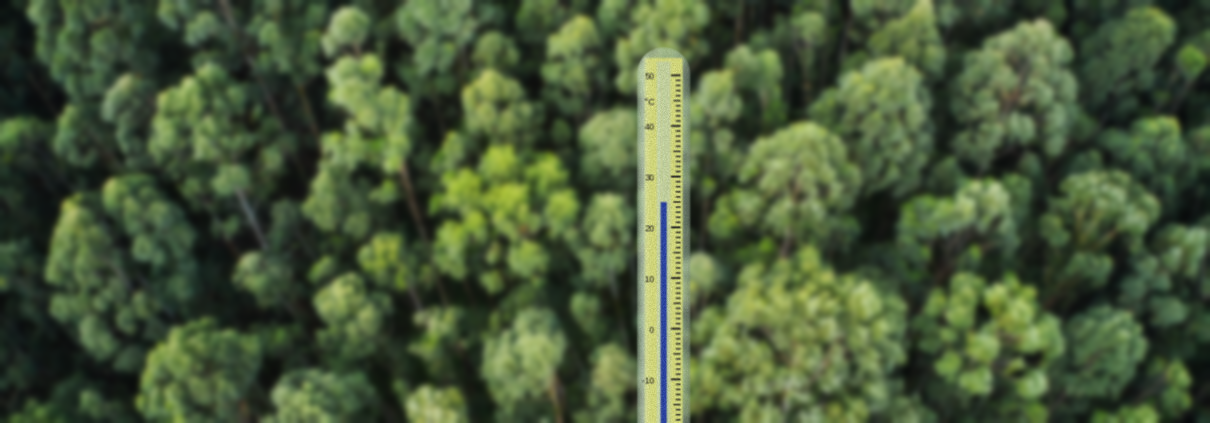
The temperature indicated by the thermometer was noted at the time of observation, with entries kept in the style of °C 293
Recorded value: °C 25
